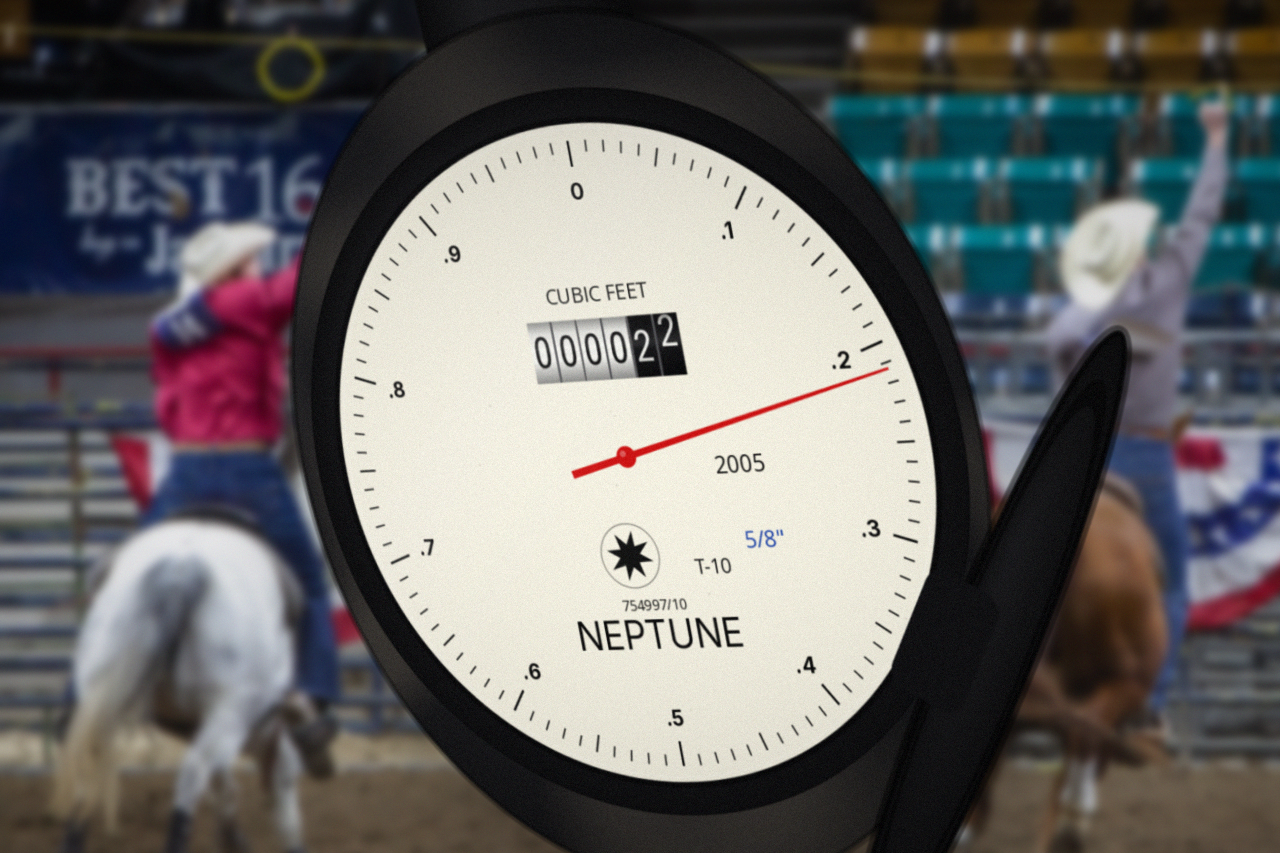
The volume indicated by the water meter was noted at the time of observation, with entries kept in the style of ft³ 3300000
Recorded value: ft³ 22.21
